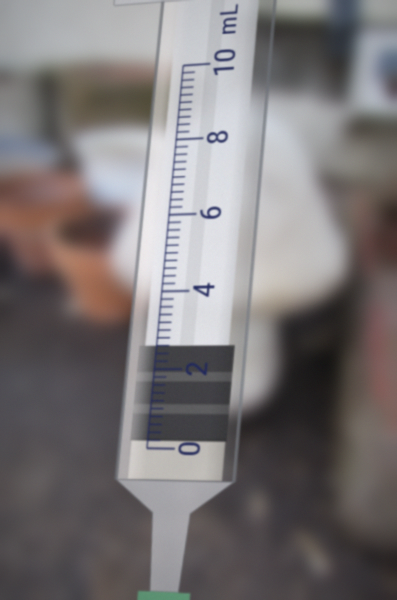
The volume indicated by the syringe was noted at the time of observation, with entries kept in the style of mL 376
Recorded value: mL 0.2
